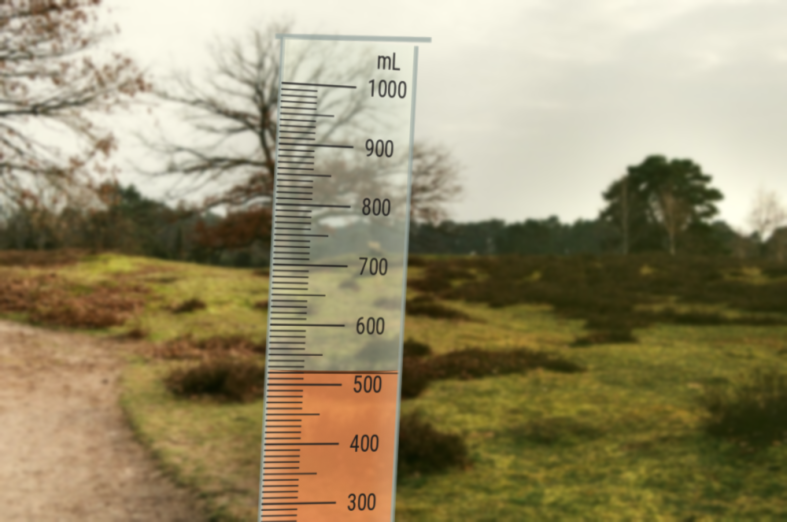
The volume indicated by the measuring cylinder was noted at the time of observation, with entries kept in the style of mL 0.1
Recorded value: mL 520
